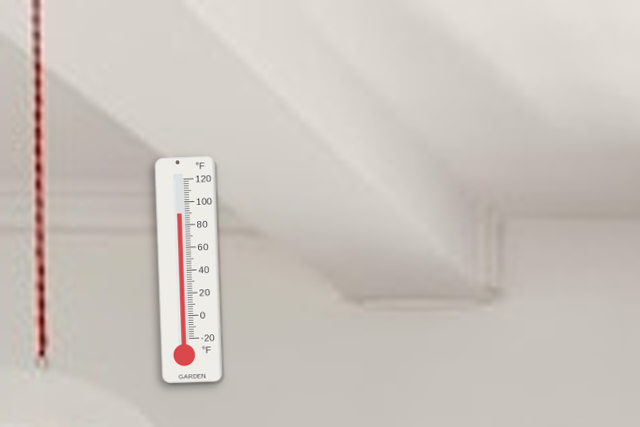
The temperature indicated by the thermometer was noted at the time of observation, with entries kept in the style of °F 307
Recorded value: °F 90
